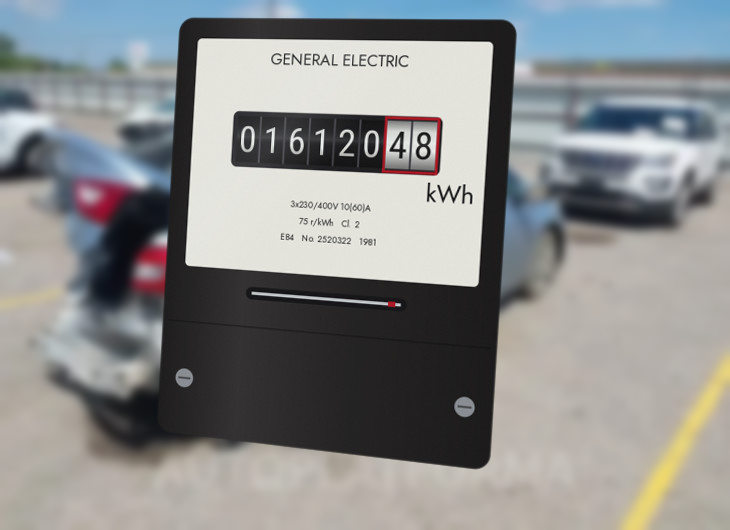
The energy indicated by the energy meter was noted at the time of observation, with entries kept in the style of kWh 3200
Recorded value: kWh 16120.48
